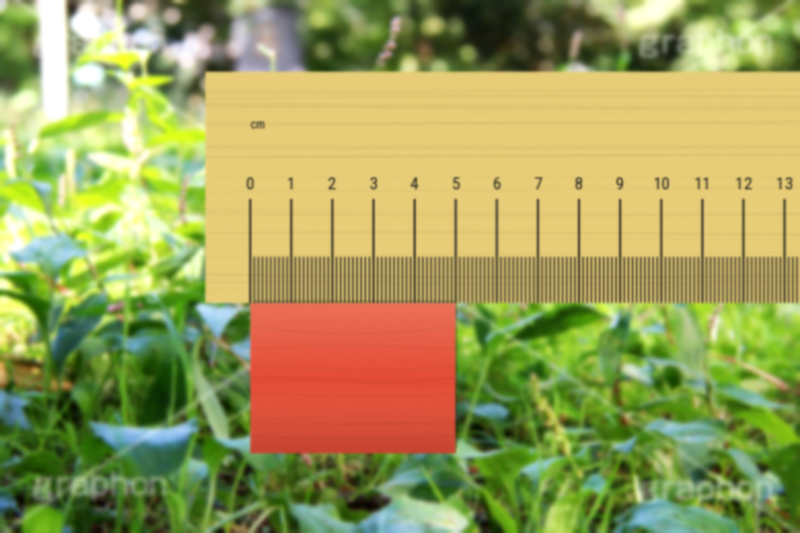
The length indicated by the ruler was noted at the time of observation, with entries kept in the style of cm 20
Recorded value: cm 5
